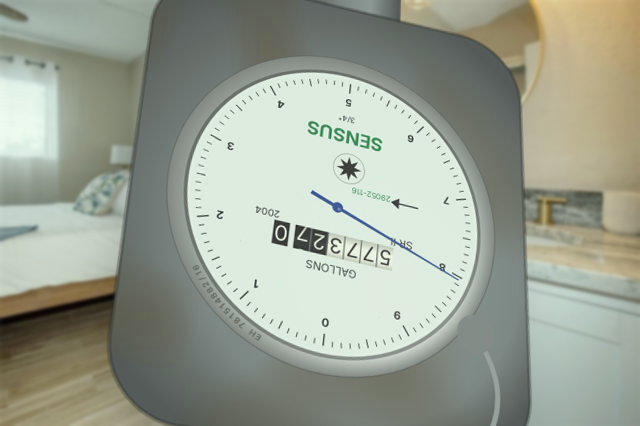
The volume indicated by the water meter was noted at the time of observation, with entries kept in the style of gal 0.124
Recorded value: gal 5773268.0
